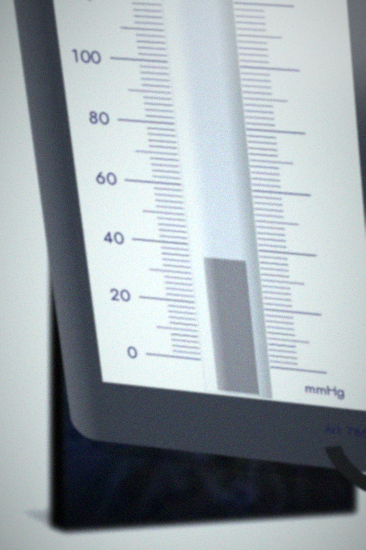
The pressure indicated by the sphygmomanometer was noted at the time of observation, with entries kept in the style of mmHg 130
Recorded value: mmHg 36
